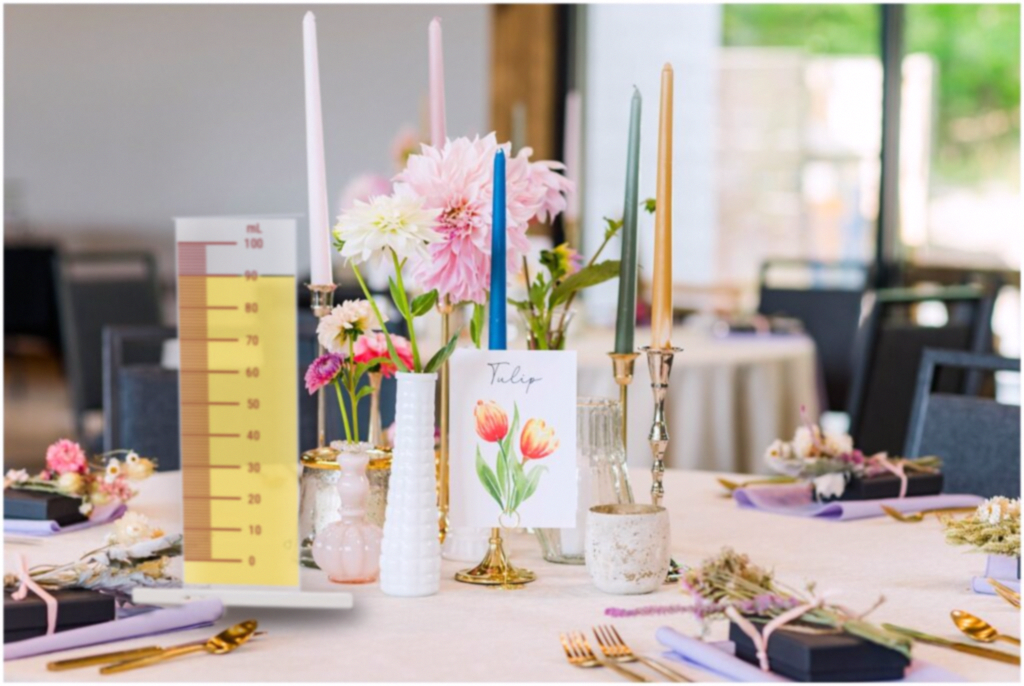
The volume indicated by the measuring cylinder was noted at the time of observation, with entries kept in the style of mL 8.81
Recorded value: mL 90
